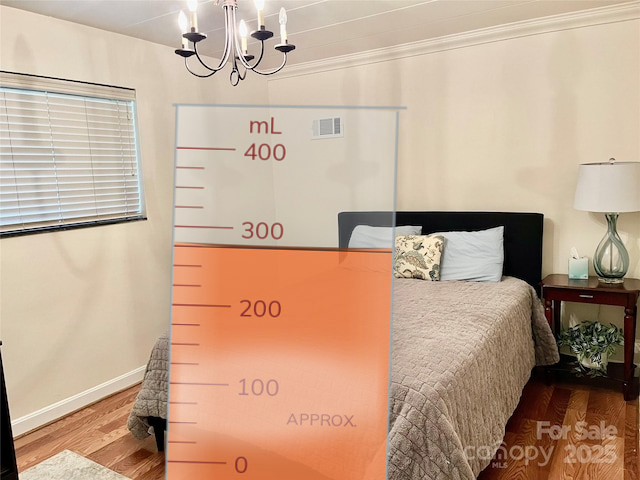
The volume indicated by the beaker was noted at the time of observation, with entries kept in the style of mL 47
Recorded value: mL 275
